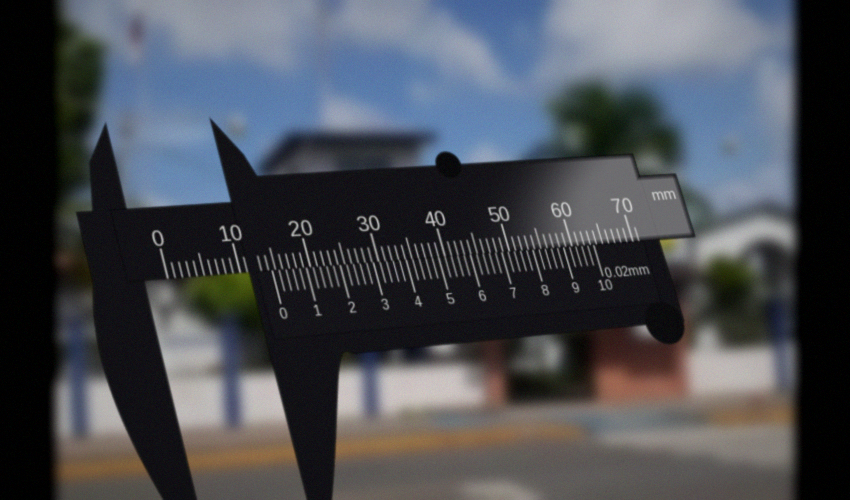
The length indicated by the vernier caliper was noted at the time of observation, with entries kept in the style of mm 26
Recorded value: mm 14.5
